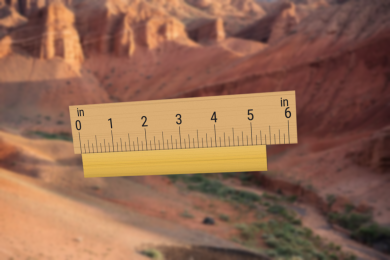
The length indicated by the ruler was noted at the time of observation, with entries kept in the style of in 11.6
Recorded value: in 5.375
